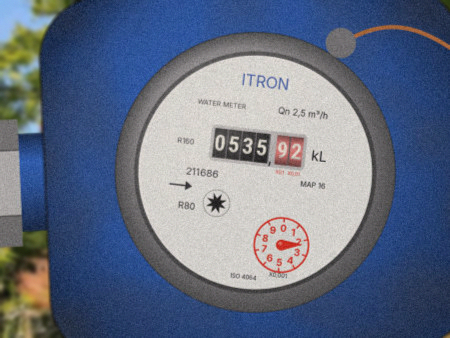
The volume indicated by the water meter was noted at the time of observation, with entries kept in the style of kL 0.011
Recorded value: kL 535.922
